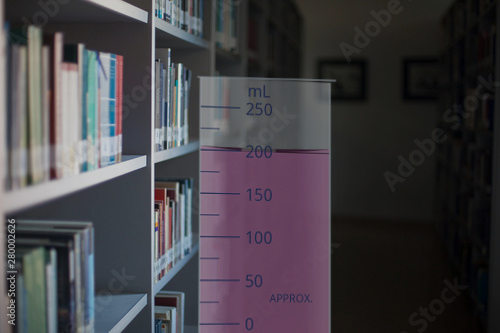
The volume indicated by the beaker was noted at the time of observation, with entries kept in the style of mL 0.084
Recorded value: mL 200
